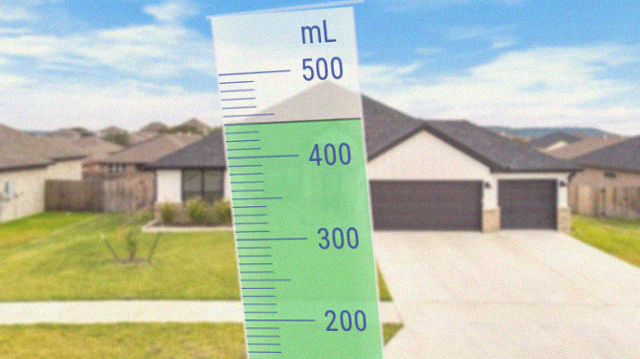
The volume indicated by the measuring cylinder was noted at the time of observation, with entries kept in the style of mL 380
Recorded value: mL 440
